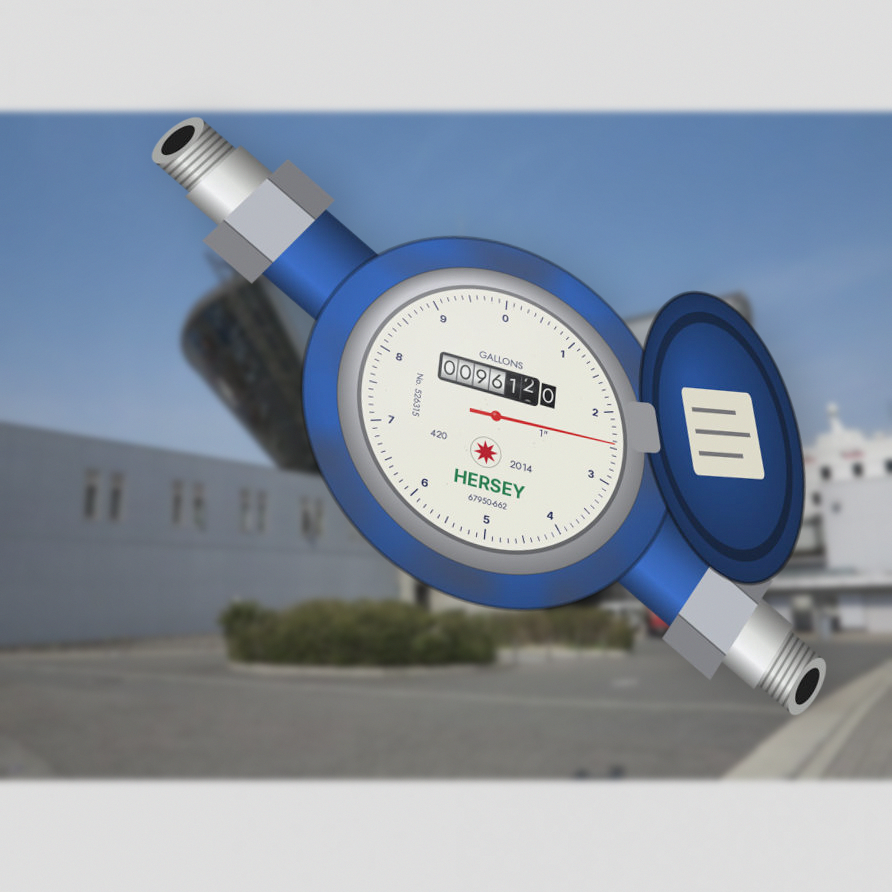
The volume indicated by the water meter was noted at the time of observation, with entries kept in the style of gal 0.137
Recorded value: gal 96122.4
